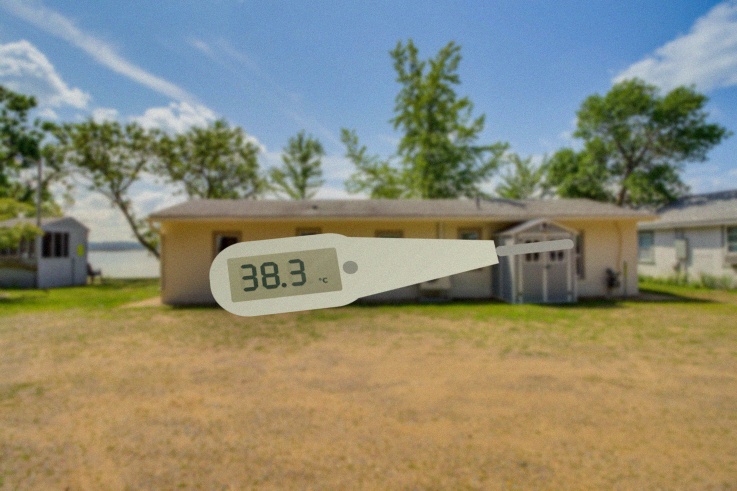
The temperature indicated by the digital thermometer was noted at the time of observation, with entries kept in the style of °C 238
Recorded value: °C 38.3
